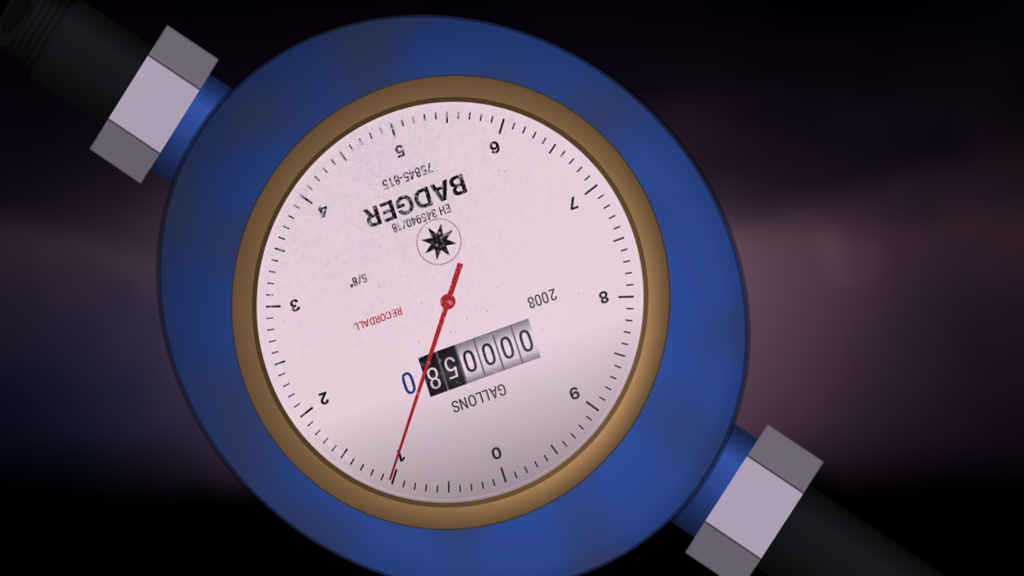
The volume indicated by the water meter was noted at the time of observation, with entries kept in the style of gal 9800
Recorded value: gal 581.0
